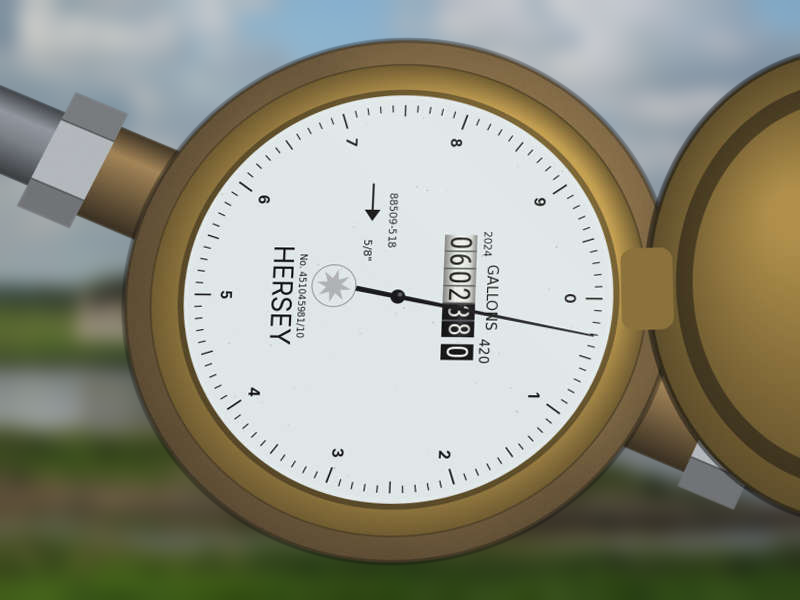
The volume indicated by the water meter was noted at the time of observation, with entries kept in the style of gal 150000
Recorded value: gal 602380.3
